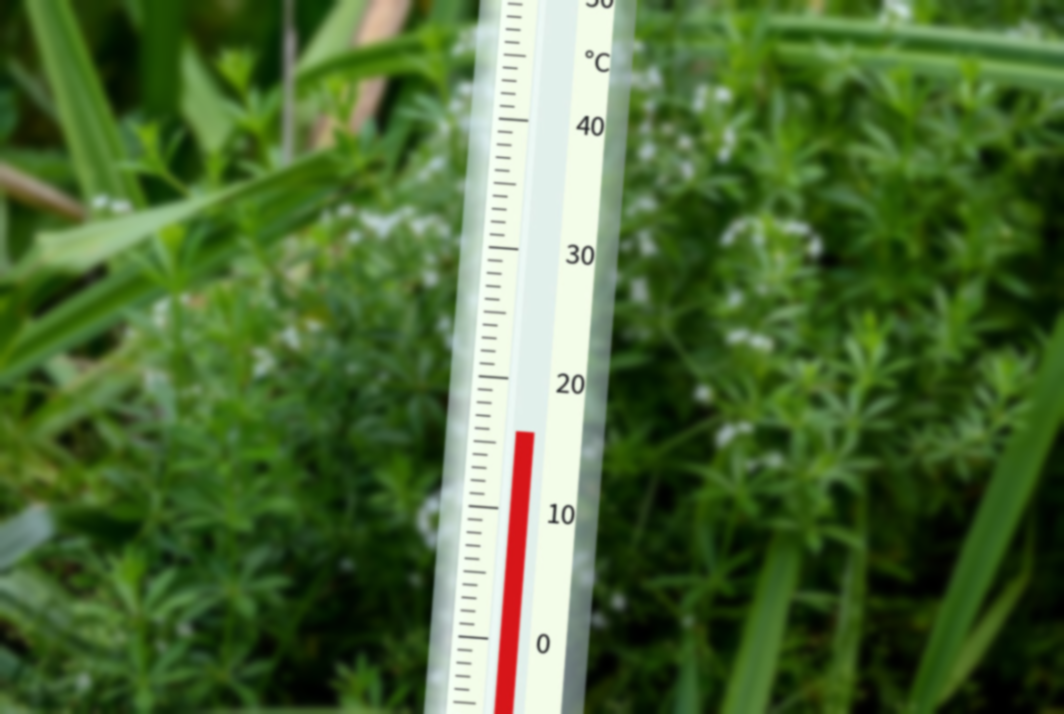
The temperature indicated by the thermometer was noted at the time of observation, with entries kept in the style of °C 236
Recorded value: °C 16
